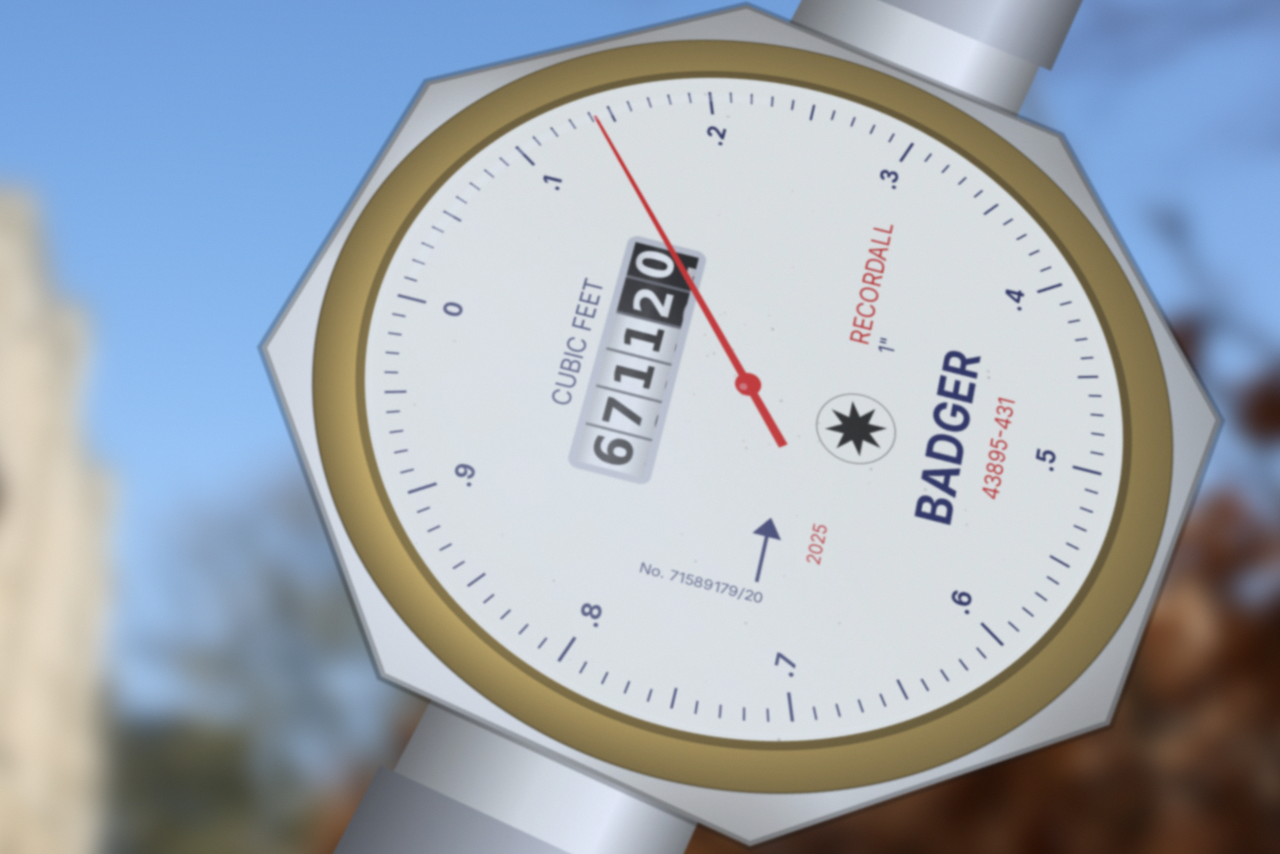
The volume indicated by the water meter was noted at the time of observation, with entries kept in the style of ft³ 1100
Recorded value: ft³ 671120.14
